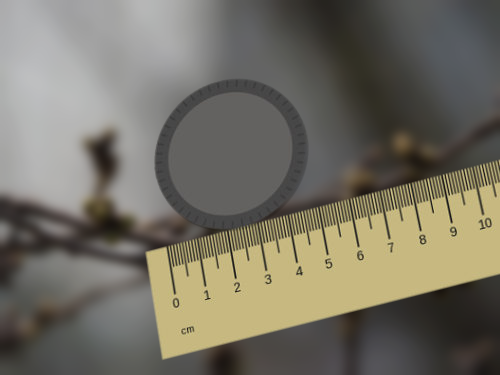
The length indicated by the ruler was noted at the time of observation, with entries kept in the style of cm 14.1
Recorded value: cm 5
